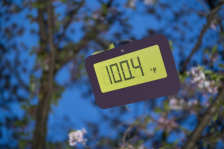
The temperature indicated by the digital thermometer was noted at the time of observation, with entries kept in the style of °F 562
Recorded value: °F 100.4
